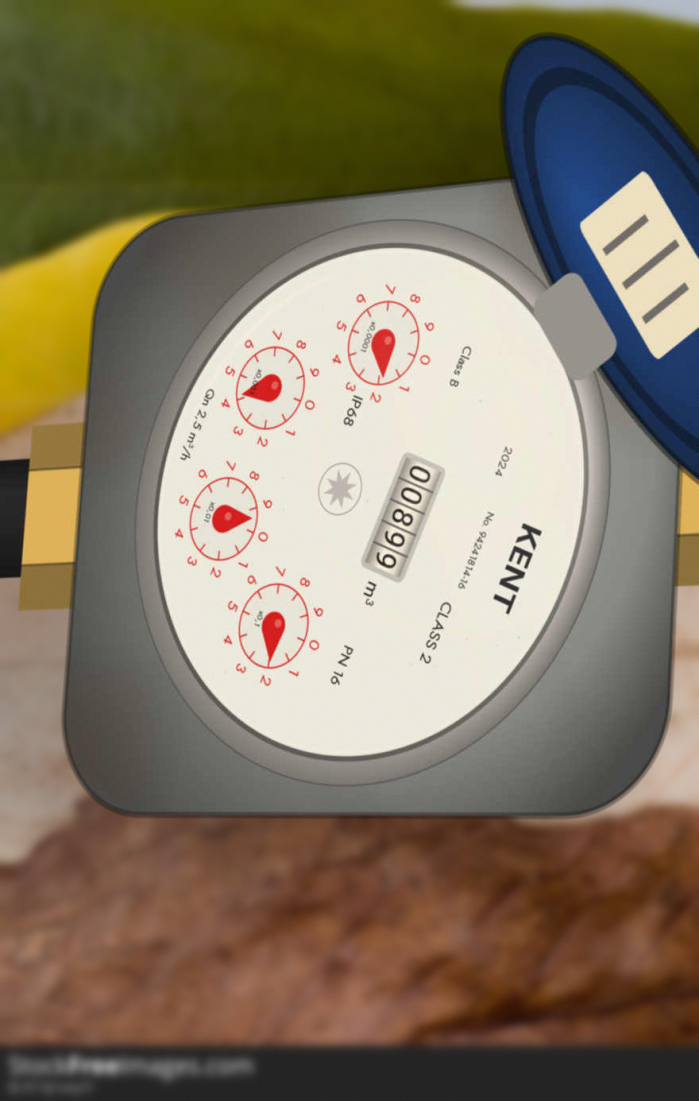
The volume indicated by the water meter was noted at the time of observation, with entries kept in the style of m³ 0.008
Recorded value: m³ 899.1941
